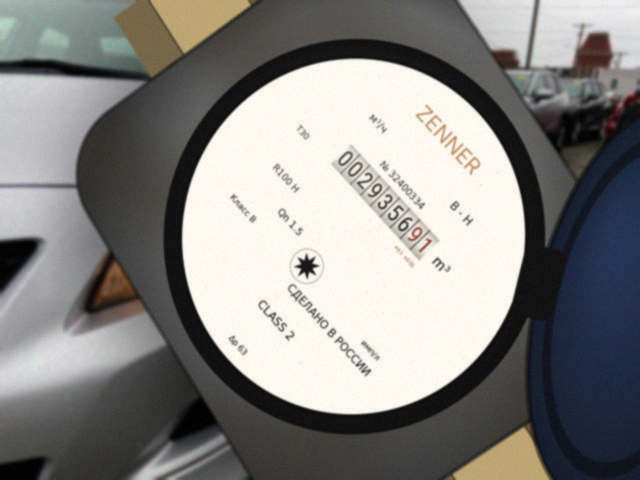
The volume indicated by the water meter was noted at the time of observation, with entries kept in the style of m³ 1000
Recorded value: m³ 29356.91
